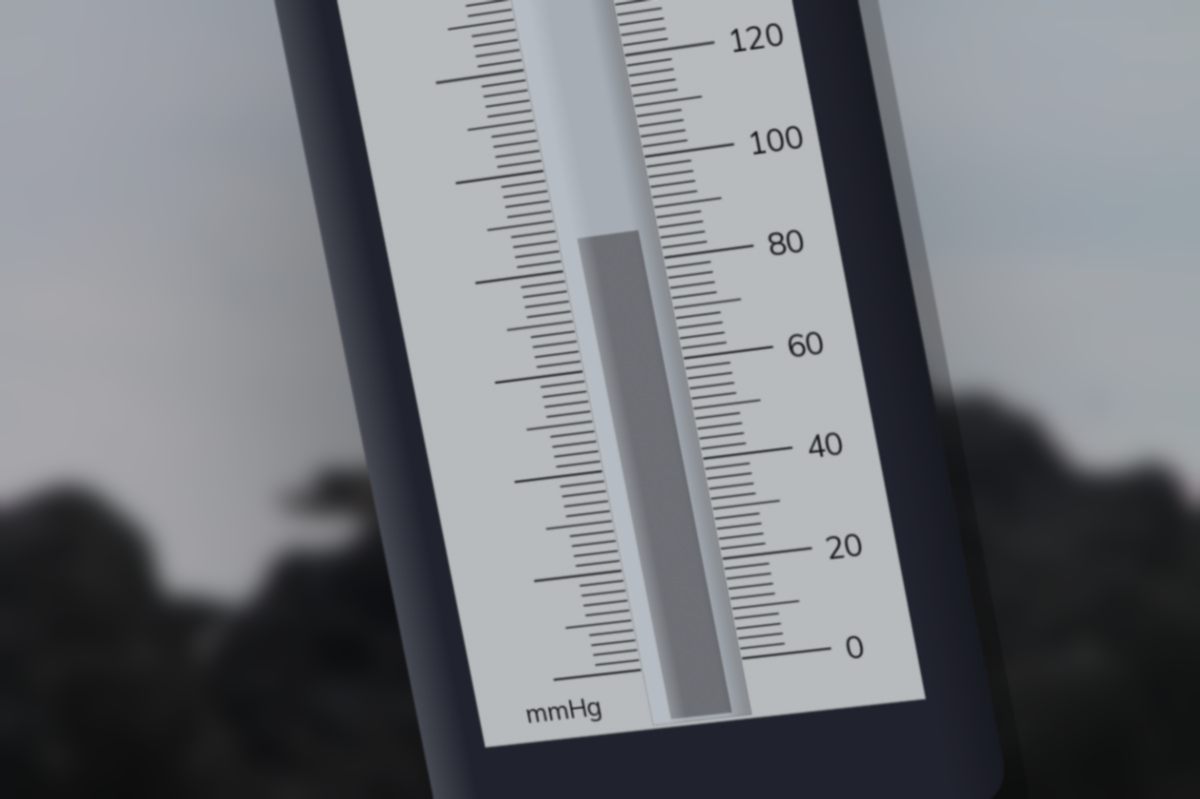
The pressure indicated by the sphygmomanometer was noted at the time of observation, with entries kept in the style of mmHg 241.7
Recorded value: mmHg 86
